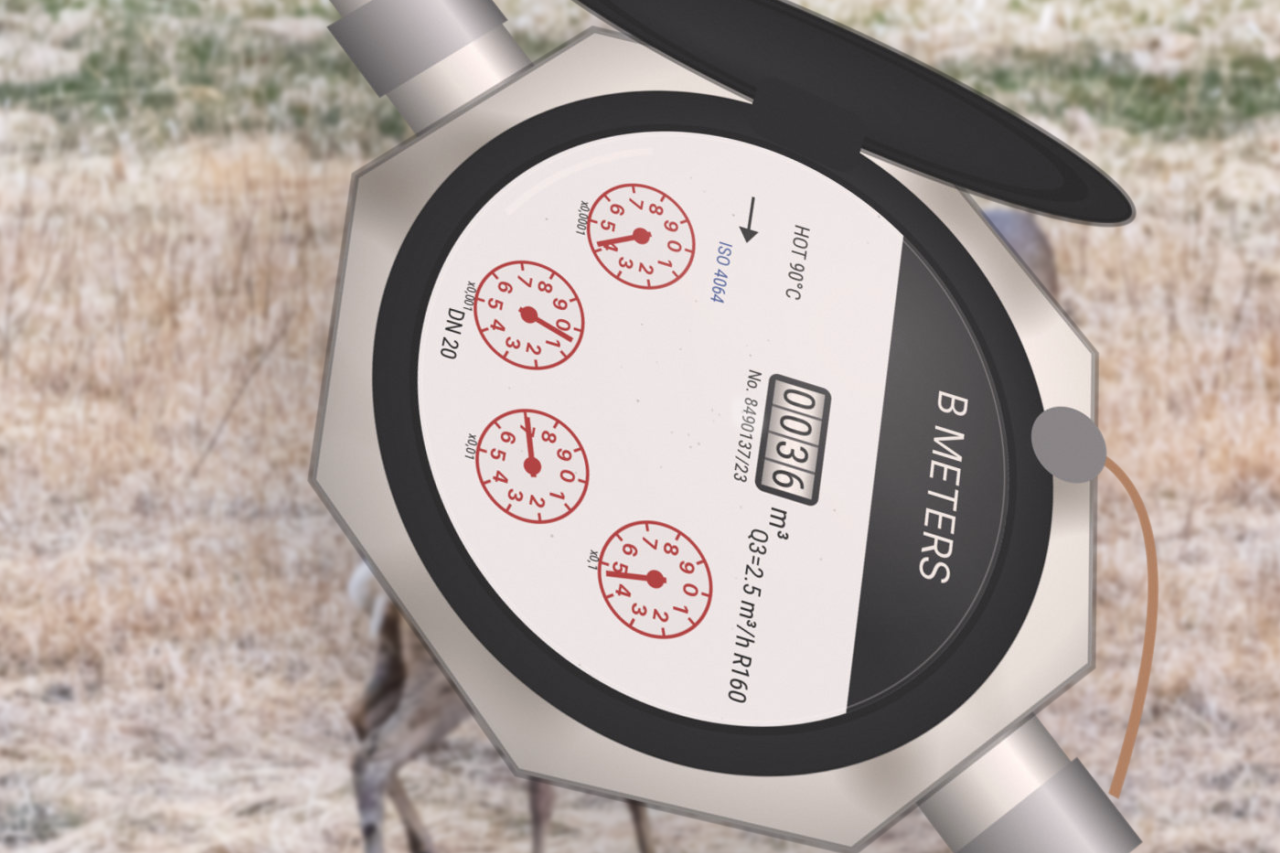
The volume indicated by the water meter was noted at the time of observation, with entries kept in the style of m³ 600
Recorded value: m³ 36.4704
